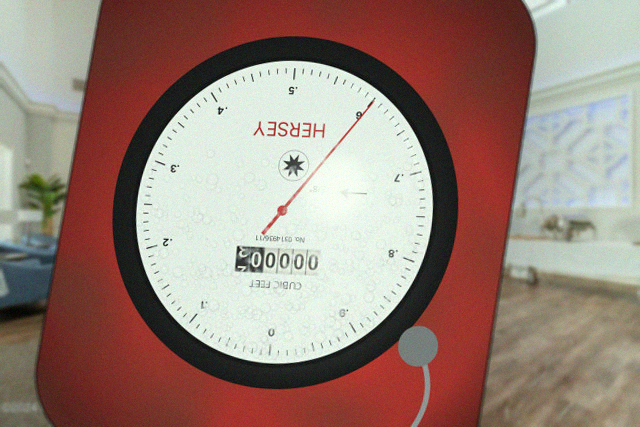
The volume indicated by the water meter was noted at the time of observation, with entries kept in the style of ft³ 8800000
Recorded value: ft³ 2.60
